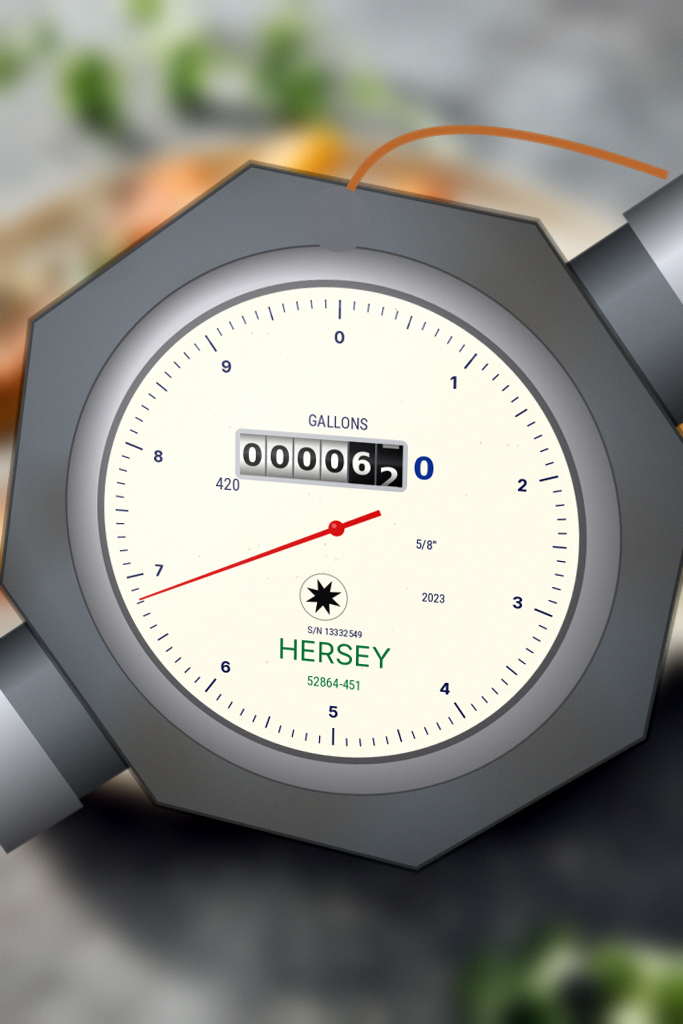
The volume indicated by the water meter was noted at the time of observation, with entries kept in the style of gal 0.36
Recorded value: gal 616.8
